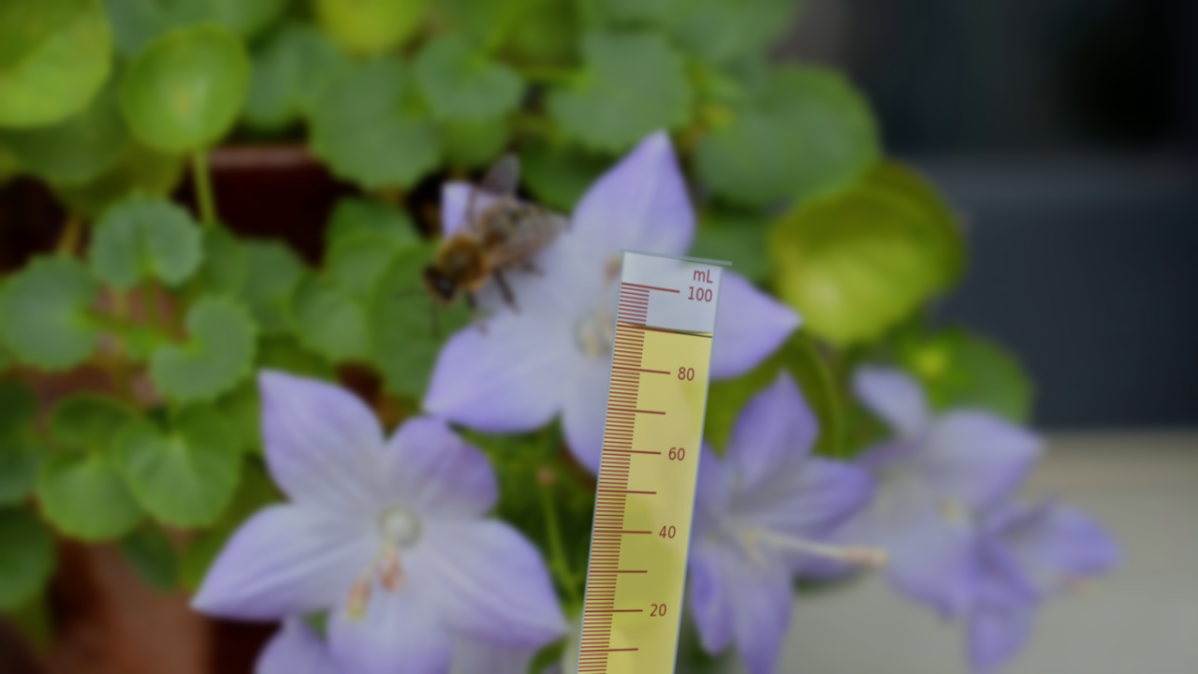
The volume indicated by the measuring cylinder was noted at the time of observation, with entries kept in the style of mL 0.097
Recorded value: mL 90
